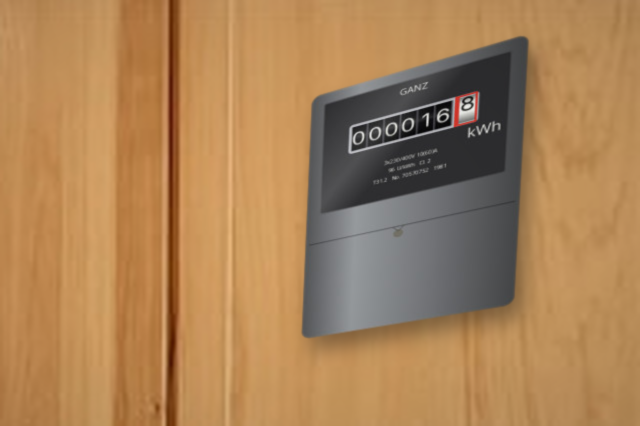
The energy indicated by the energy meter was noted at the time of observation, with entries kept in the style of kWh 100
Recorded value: kWh 16.8
